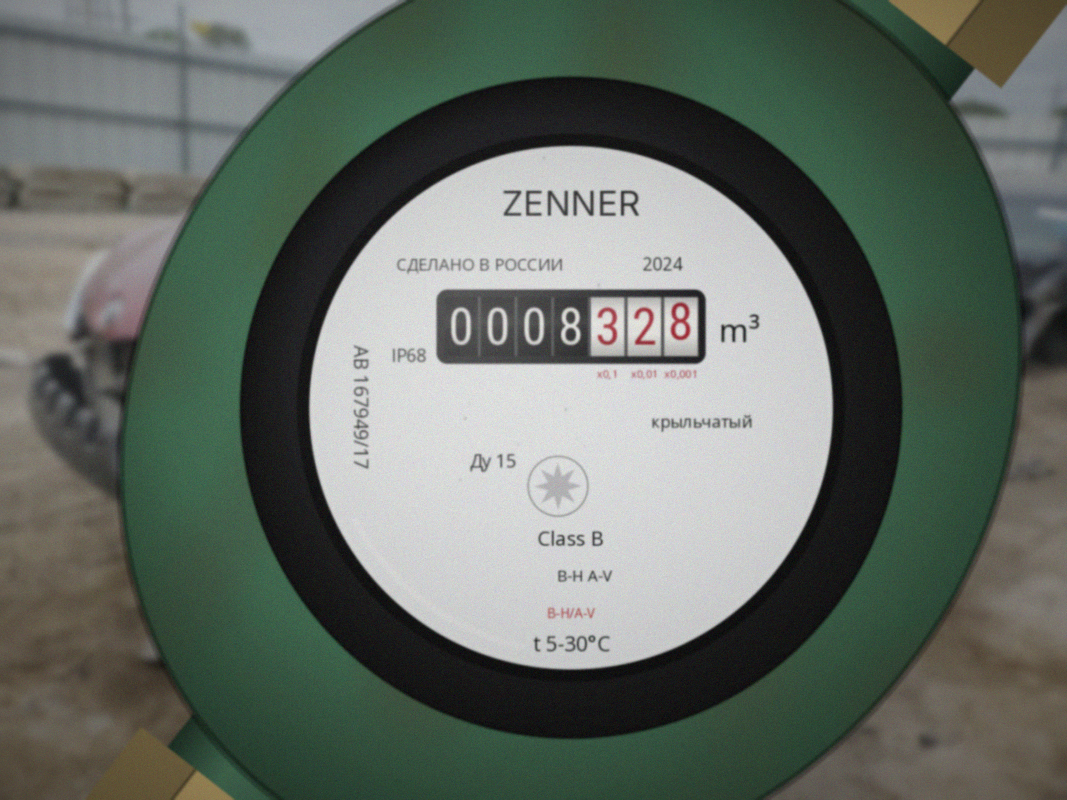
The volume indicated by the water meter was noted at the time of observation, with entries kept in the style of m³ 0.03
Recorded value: m³ 8.328
